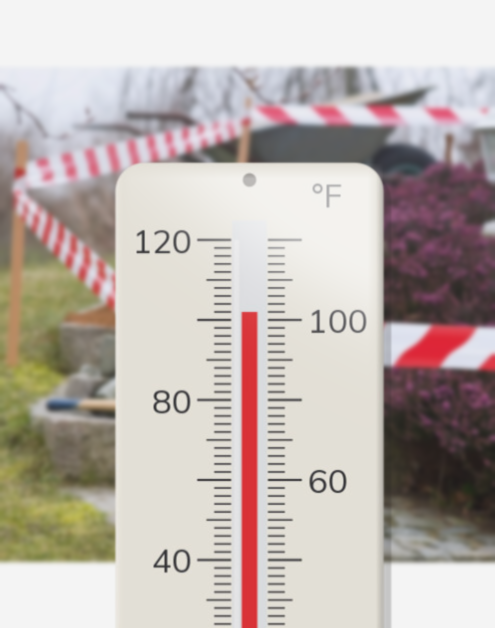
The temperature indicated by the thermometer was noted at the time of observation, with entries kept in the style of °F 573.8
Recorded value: °F 102
